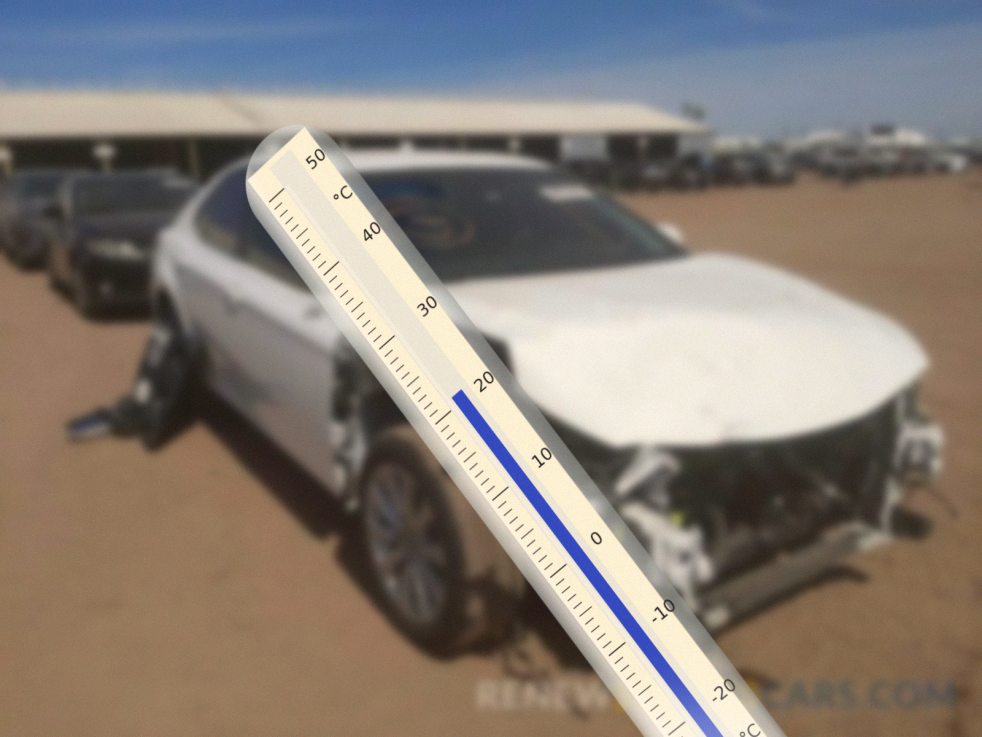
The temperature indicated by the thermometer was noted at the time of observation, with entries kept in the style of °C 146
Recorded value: °C 21
